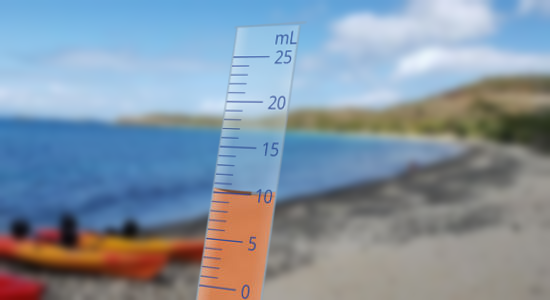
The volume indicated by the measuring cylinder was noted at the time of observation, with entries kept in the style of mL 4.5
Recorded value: mL 10
